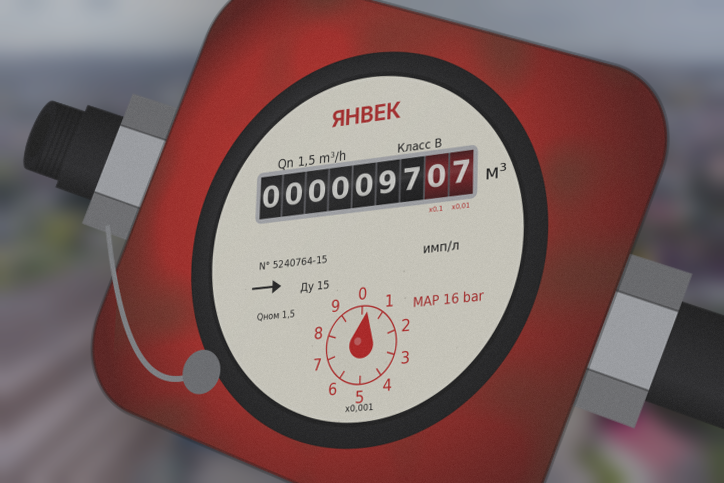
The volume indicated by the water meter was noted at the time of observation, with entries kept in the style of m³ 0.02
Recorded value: m³ 97.070
